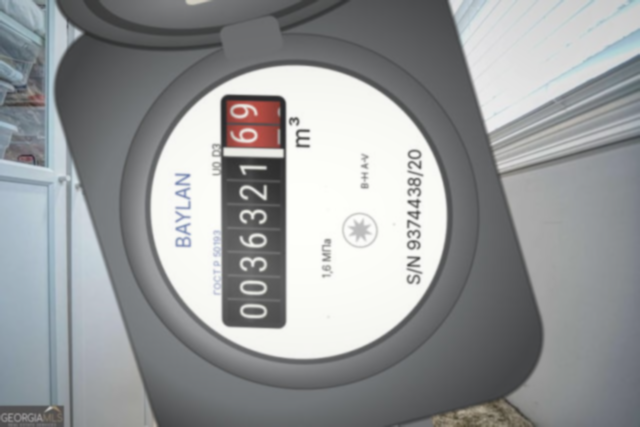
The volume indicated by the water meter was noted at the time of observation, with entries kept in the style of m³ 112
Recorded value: m³ 36321.69
